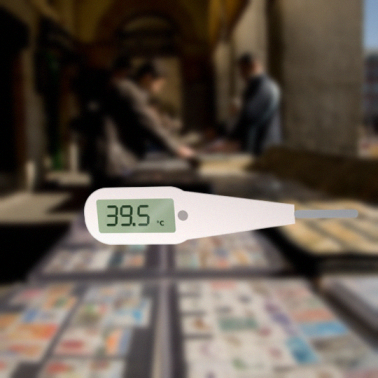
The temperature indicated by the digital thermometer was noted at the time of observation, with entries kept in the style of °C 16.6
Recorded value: °C 39.5
